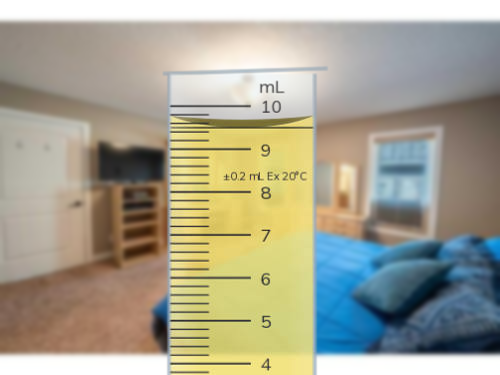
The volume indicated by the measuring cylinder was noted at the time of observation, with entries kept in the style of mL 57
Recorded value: mL 9.5
